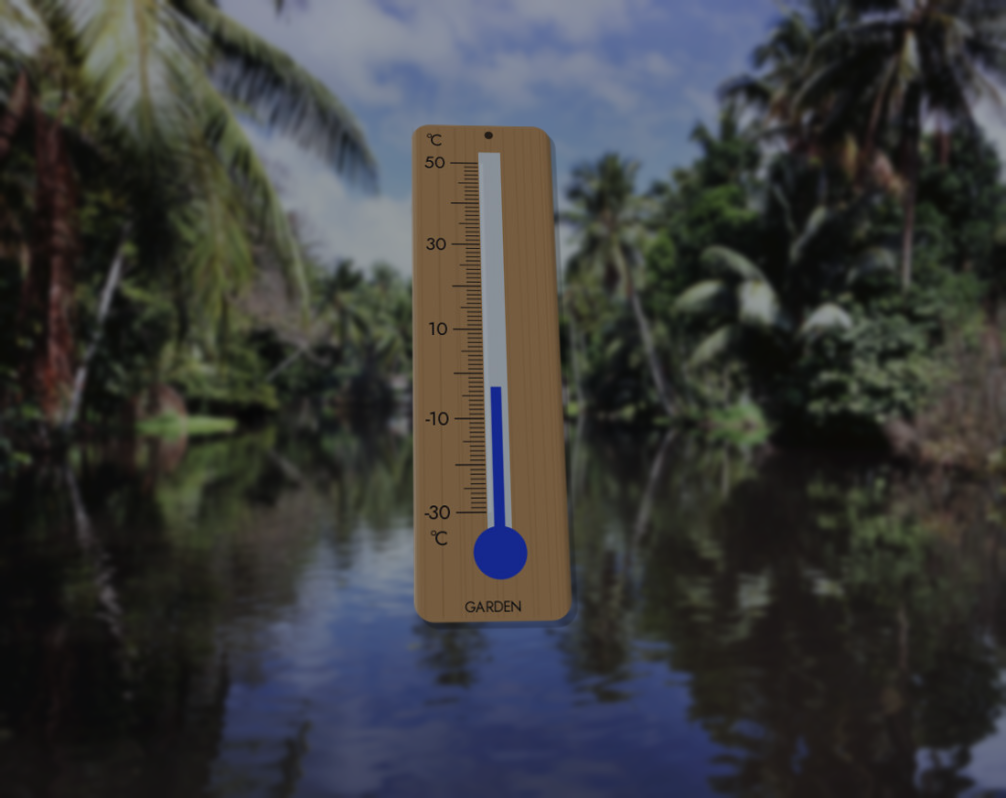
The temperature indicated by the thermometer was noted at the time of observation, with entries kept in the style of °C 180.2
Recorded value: °C -3
